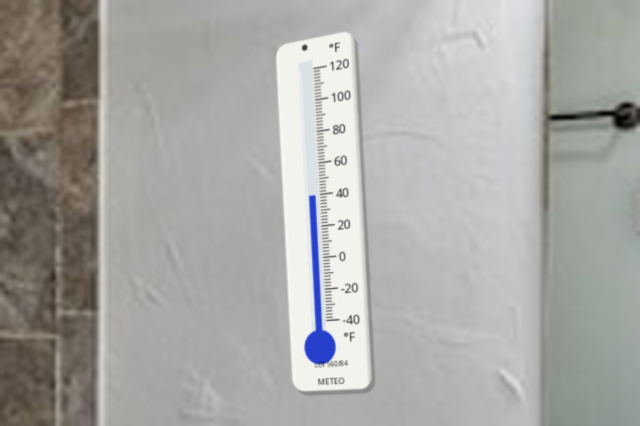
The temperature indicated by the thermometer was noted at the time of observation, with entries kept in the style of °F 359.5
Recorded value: °F 40
